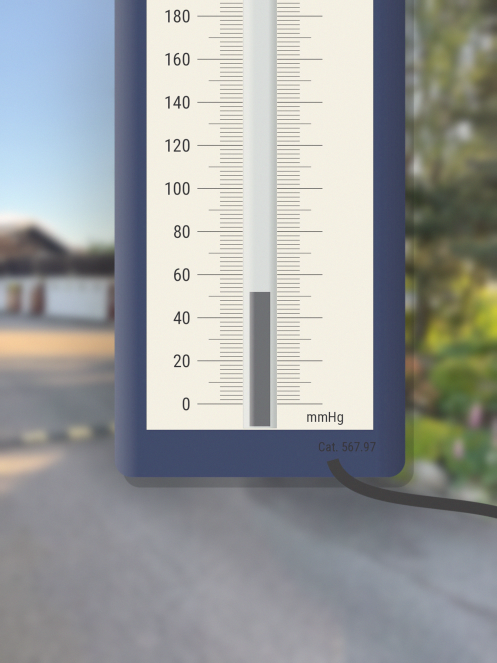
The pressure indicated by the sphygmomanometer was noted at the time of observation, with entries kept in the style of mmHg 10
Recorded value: mmHg 52
